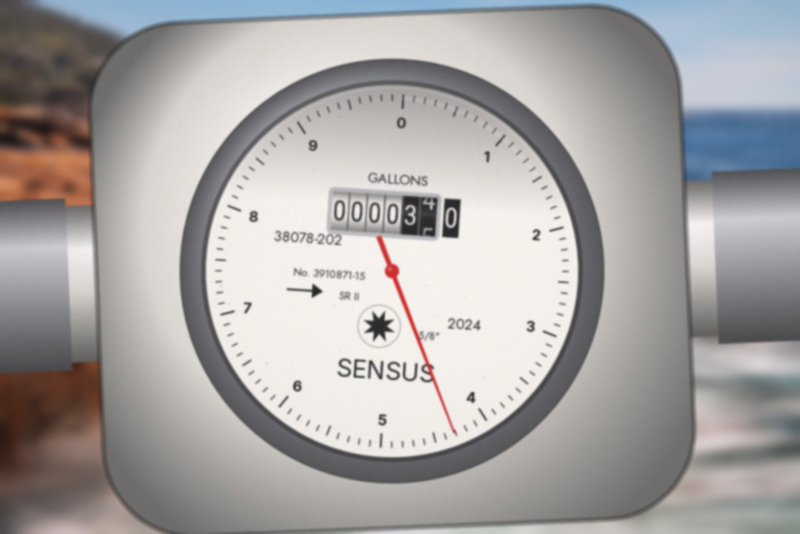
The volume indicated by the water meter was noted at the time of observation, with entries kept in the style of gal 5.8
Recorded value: gal 344.3
